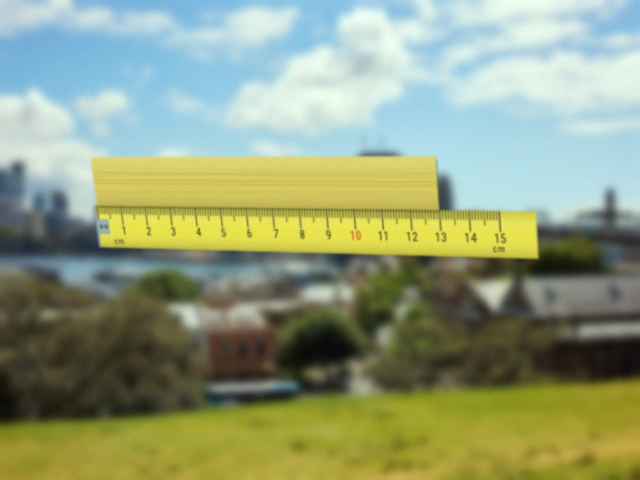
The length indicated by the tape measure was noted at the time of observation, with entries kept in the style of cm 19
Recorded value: cm 13
